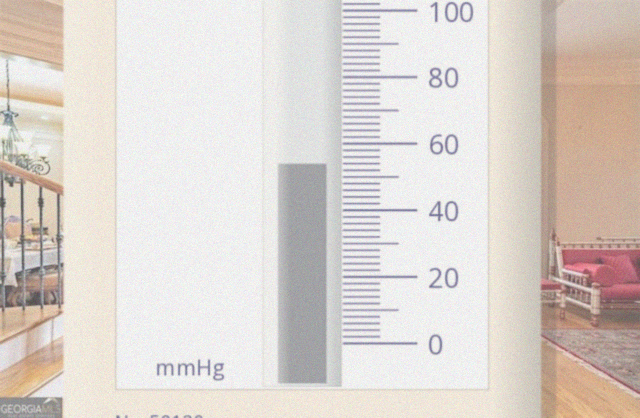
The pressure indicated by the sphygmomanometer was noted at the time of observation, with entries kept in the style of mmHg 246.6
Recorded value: mmHg 54
